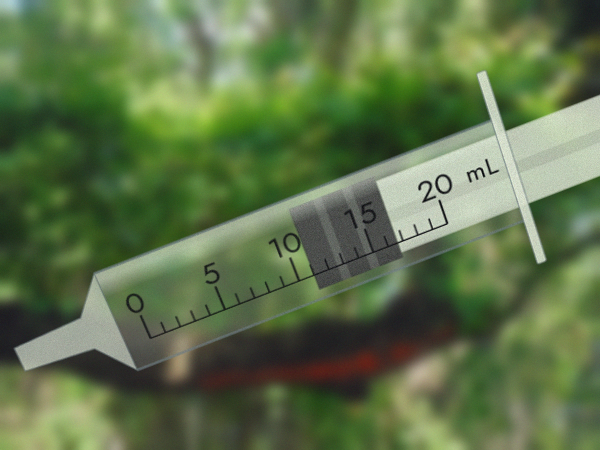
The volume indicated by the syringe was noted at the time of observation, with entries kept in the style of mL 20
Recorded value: mL 11
